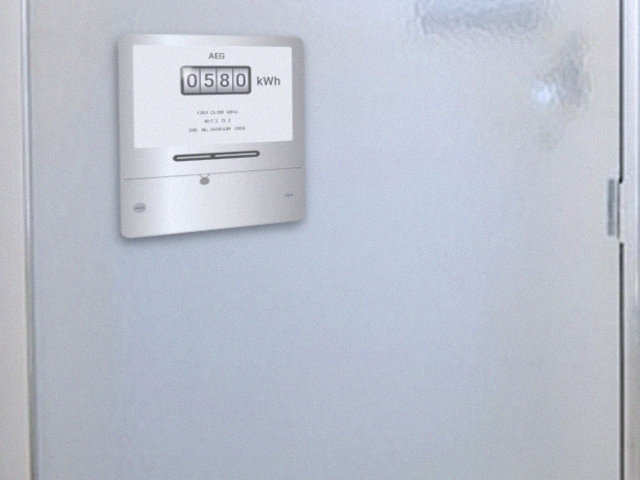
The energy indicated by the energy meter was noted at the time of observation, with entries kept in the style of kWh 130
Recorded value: kWh 580
